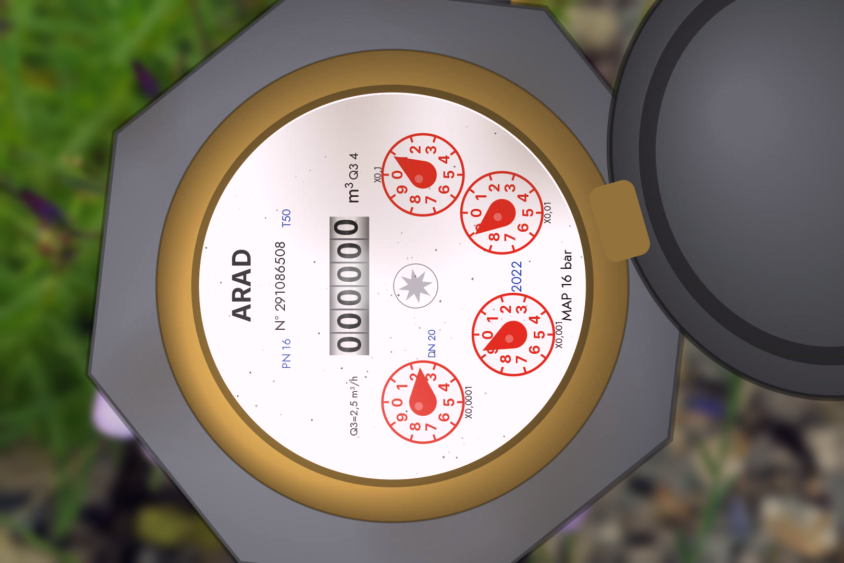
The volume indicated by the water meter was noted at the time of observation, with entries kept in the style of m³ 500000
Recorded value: m³ 0.0892
